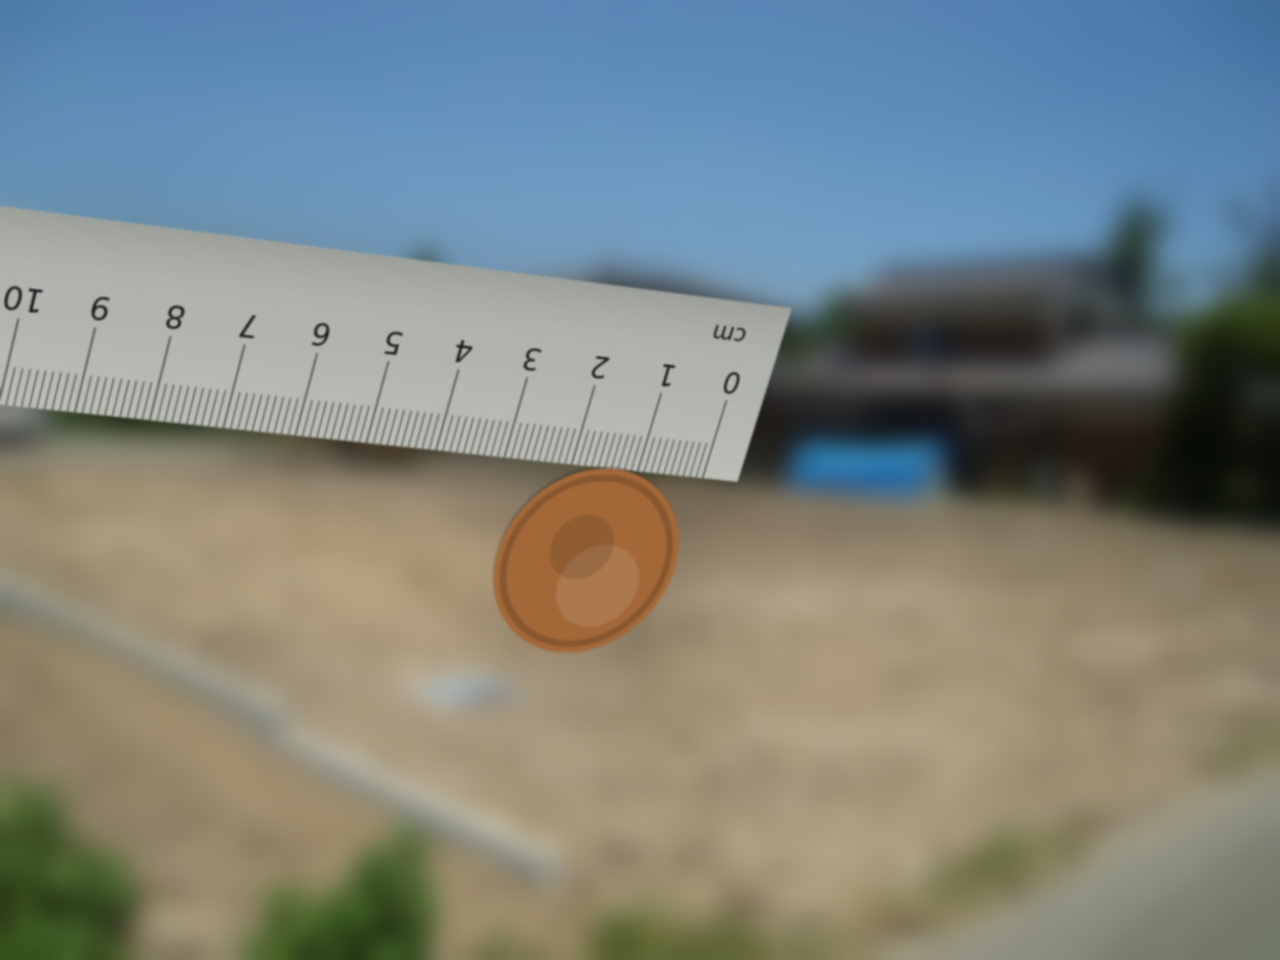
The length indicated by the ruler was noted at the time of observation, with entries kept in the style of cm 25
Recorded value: cm 2.7
